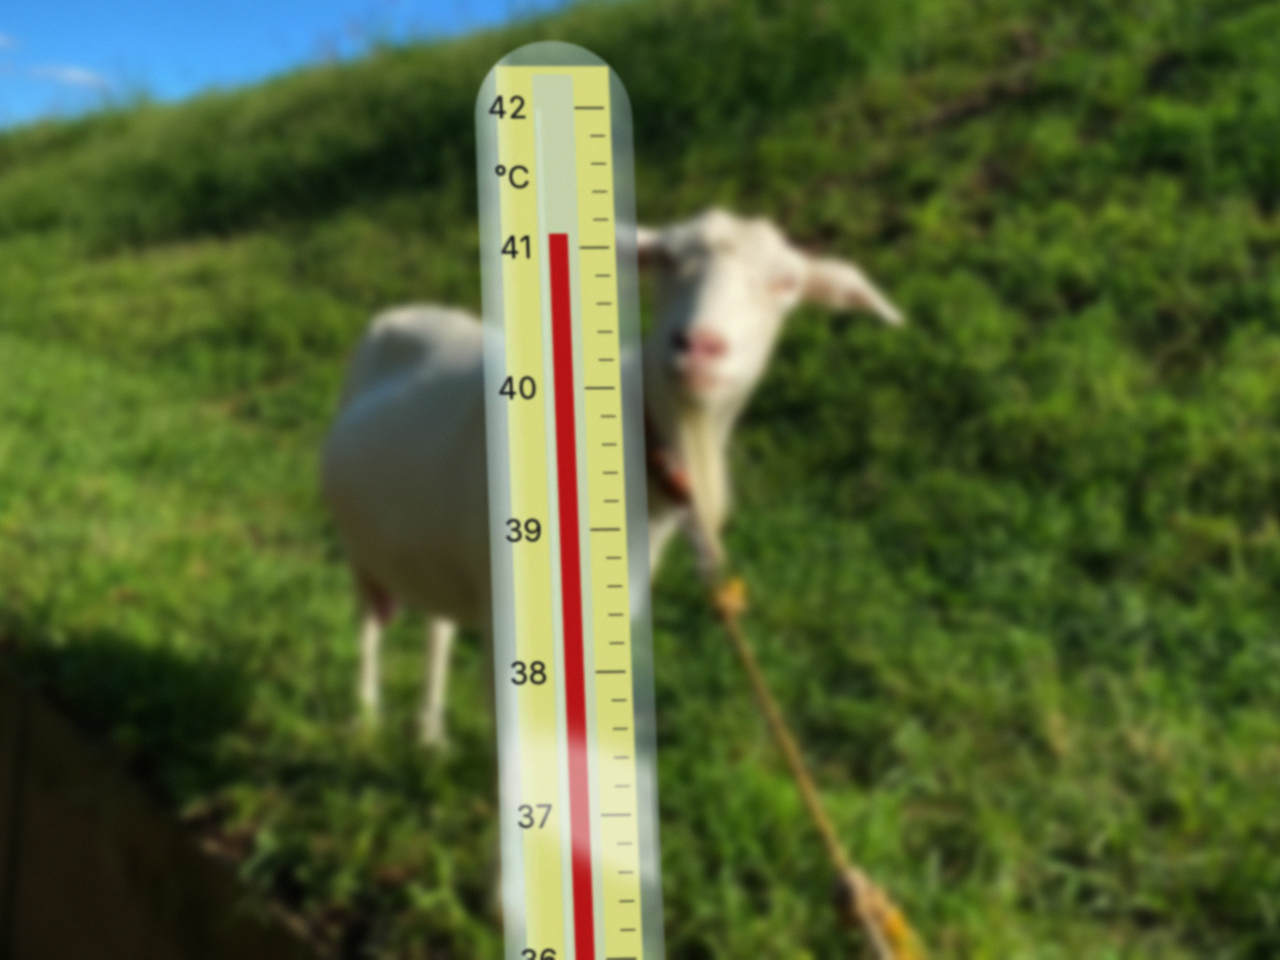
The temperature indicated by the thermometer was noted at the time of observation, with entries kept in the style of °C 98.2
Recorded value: °C 41.1
